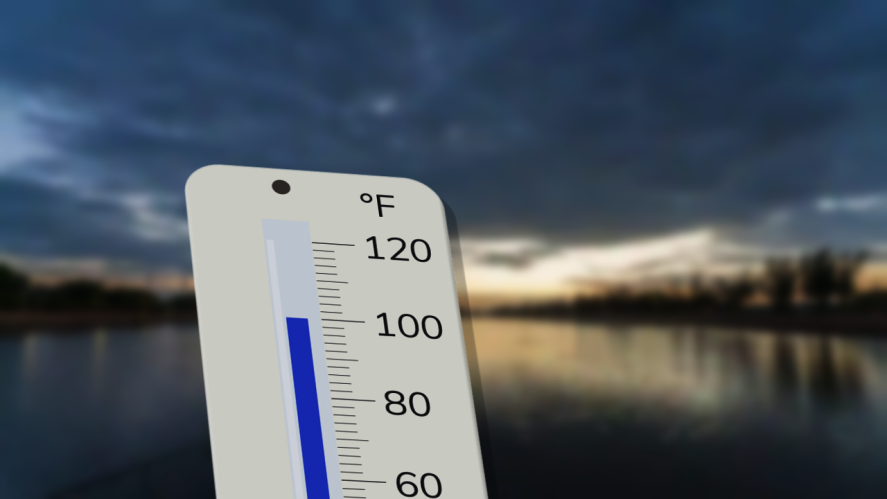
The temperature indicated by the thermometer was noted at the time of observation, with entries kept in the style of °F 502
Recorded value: °F 100
